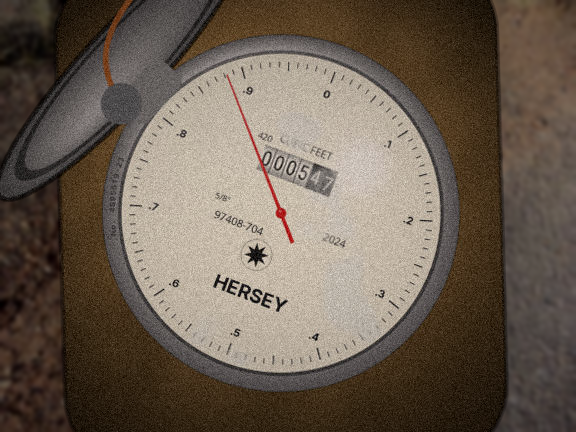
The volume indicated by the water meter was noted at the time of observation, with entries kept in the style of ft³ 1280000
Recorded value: ft³ 546.88
